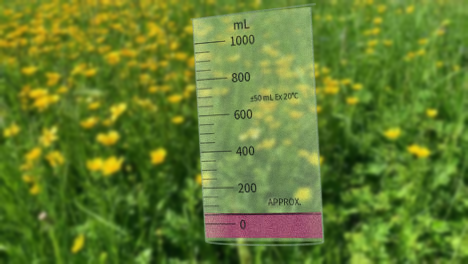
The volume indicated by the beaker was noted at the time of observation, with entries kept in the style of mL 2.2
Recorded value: mL 50
